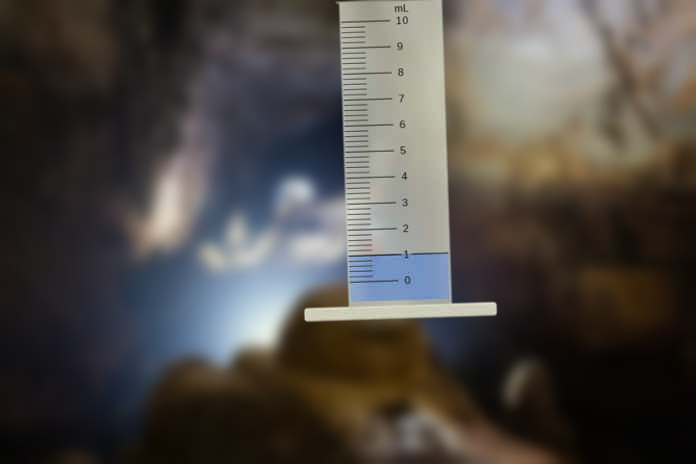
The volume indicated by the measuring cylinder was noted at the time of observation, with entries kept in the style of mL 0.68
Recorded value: mL 1
